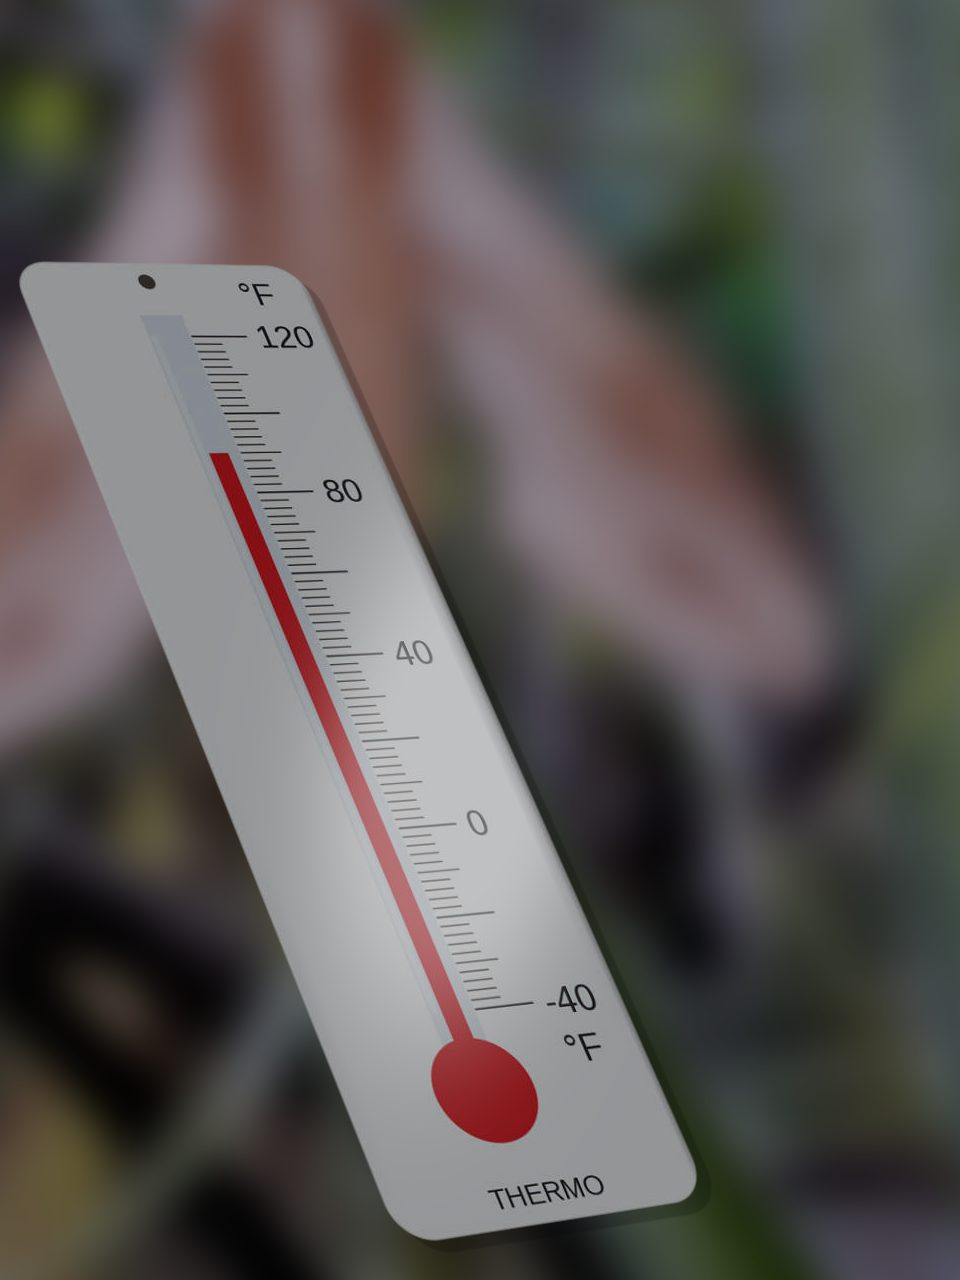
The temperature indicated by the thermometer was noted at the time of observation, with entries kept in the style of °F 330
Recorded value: °F 90
